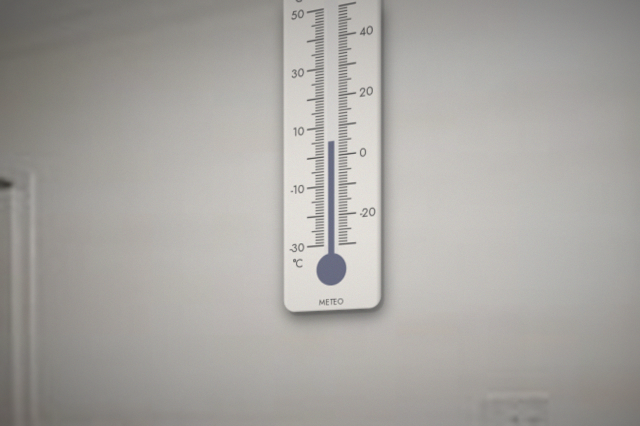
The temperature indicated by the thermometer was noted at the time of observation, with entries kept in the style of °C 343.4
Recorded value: °C 5
